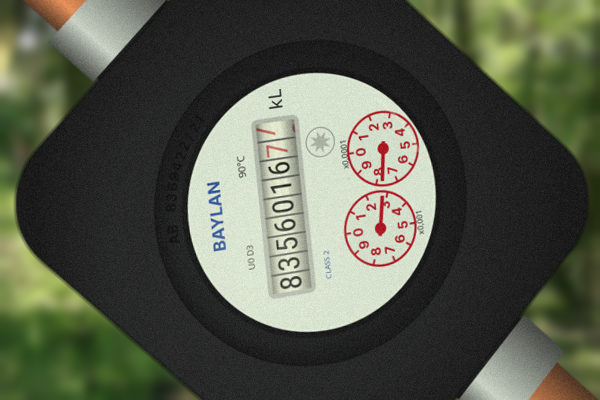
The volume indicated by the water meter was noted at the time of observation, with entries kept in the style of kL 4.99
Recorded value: kL 8356016.7727
